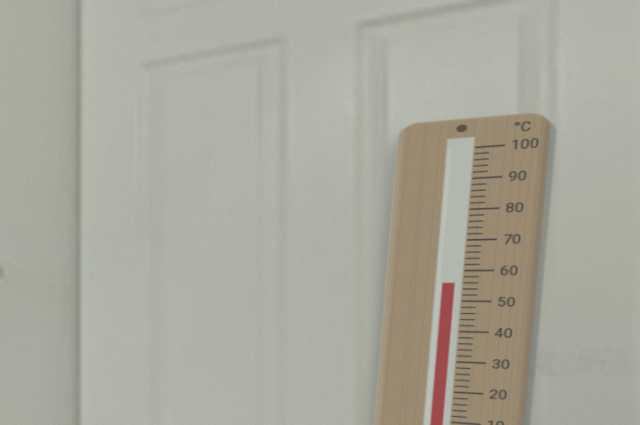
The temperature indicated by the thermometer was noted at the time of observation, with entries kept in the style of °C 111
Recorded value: °C 56
